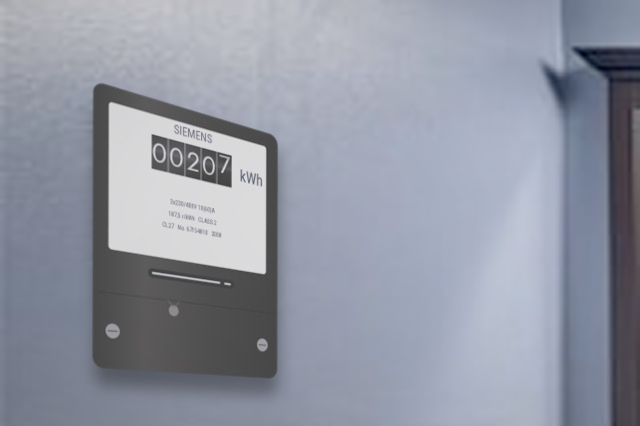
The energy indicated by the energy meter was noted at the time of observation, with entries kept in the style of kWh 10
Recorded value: kWh 207
